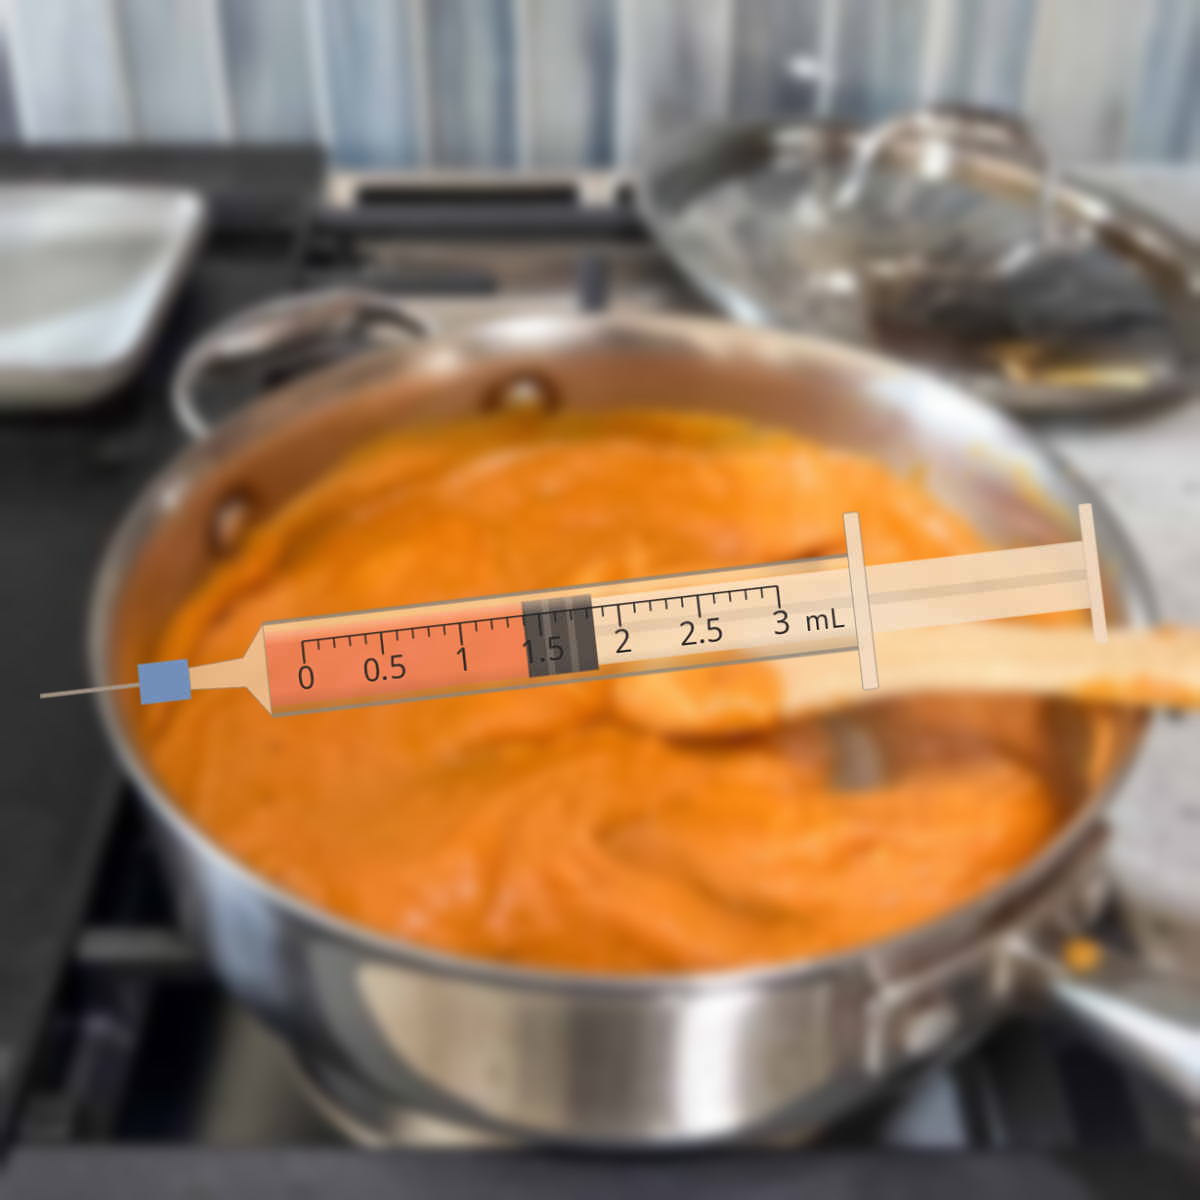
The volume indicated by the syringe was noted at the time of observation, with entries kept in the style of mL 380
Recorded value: mL 1.4
